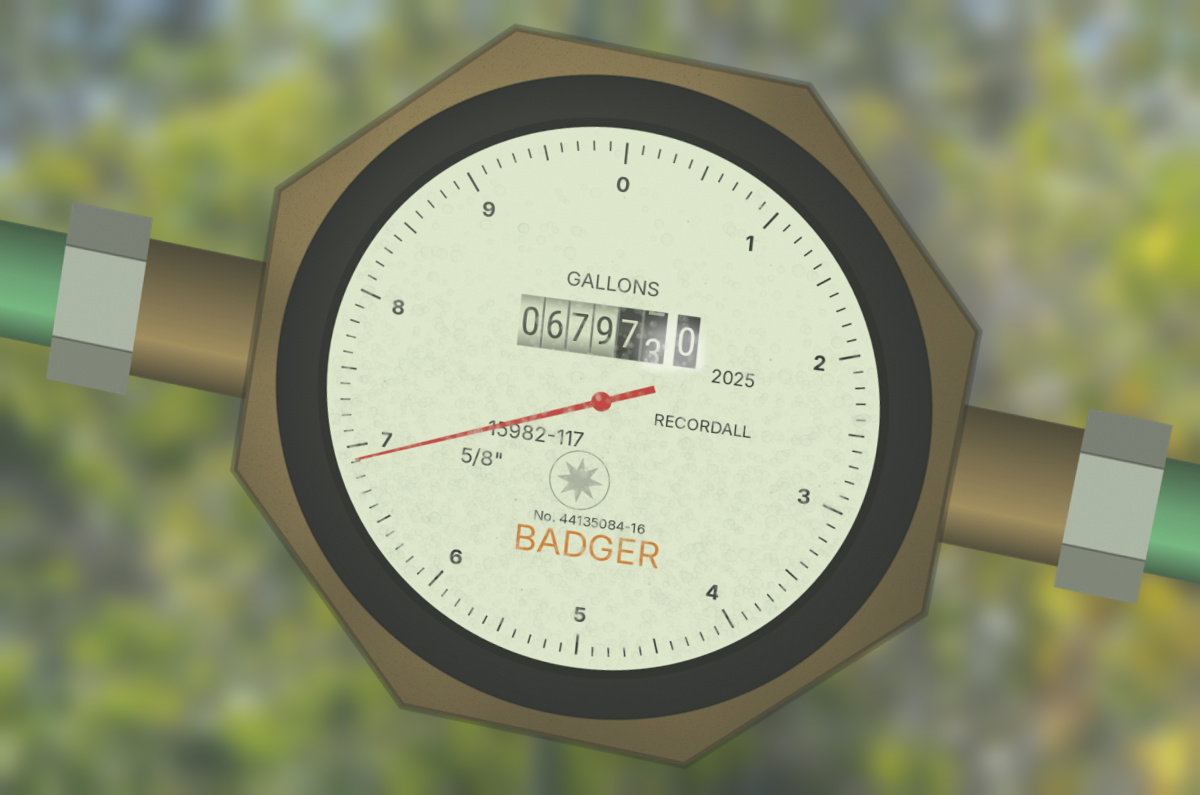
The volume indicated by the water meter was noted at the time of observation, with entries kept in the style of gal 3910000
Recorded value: gal 679726.9
